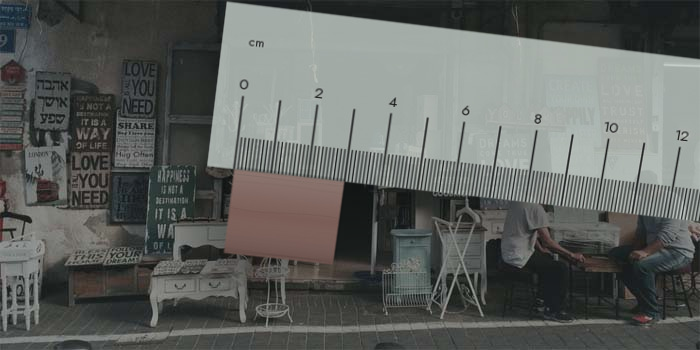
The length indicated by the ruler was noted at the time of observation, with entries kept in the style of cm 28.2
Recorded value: cm 3
